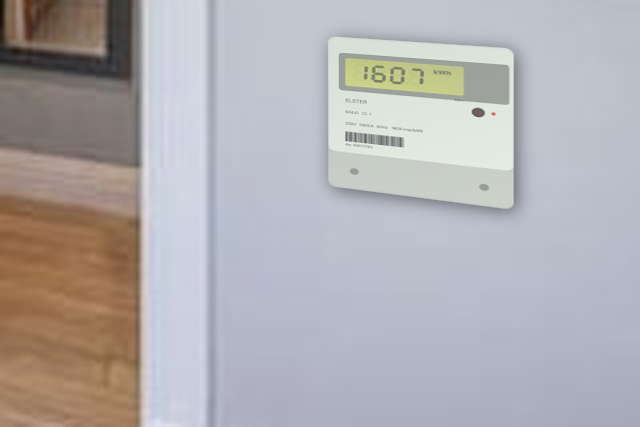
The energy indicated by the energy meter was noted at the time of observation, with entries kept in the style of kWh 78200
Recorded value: kWh 1607
